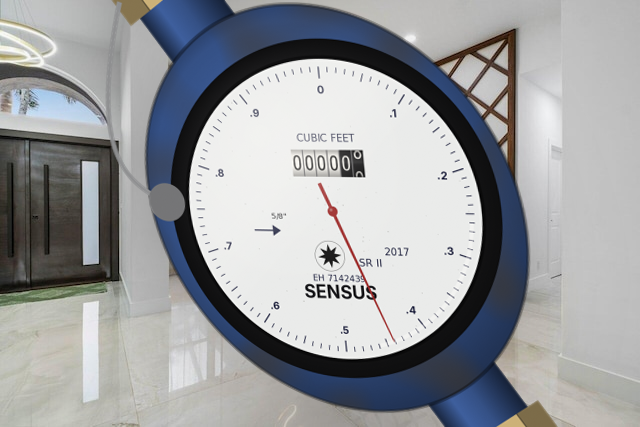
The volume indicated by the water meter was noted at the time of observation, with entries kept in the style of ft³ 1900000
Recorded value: ft³ 8.44
